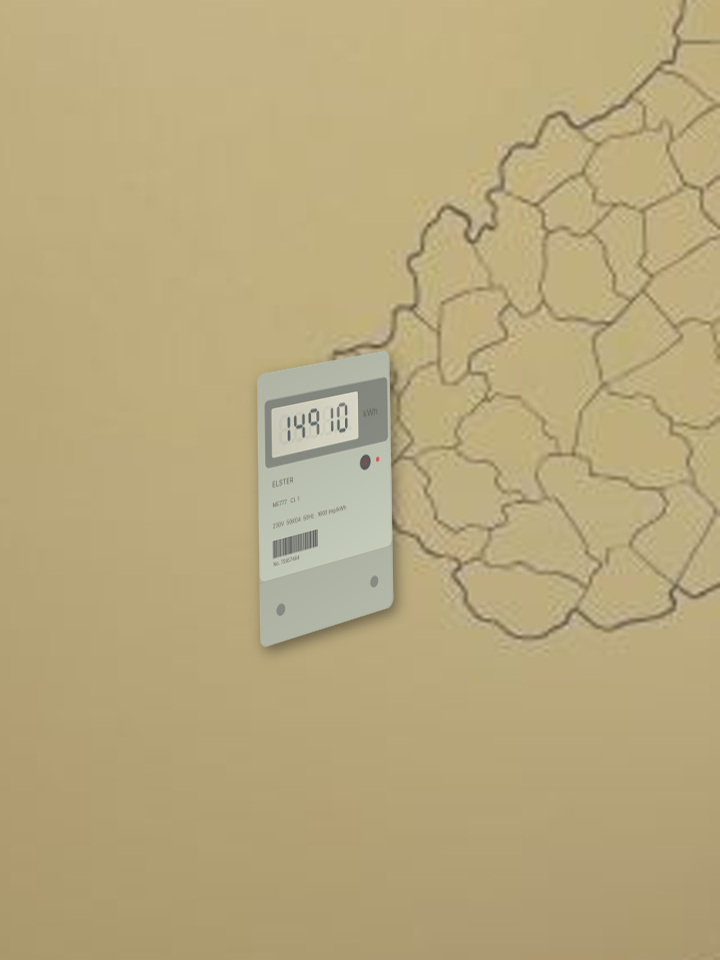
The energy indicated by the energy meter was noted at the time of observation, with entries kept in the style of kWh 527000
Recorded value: kWh 14910
